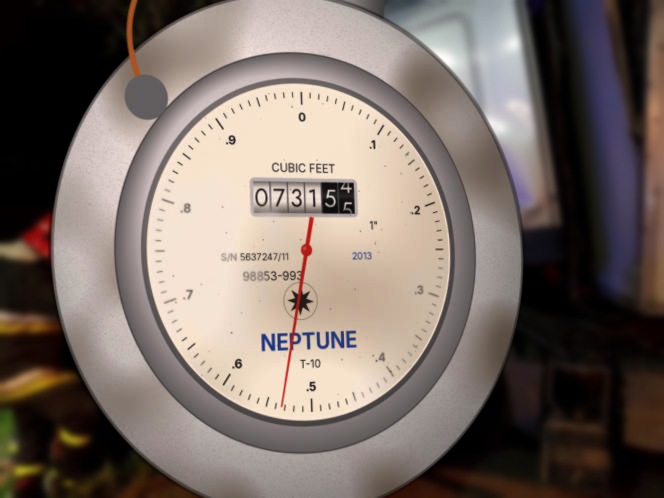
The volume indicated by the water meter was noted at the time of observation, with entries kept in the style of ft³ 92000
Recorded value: ft³ 73154.53
